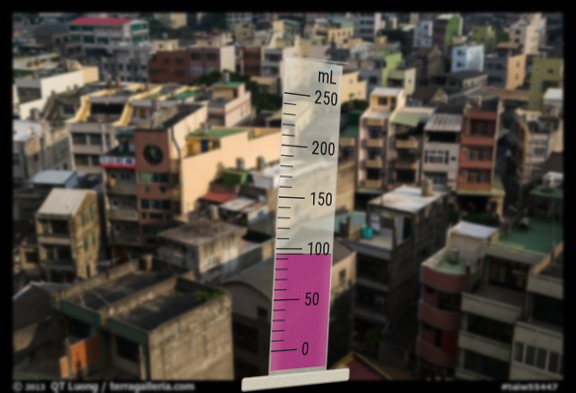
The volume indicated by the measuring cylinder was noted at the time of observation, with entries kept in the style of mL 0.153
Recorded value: mL 95
